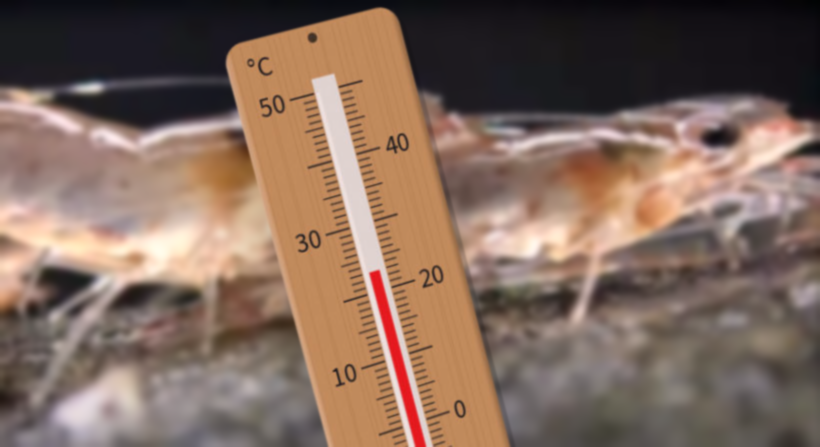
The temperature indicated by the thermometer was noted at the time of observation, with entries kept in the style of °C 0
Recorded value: °C 23
